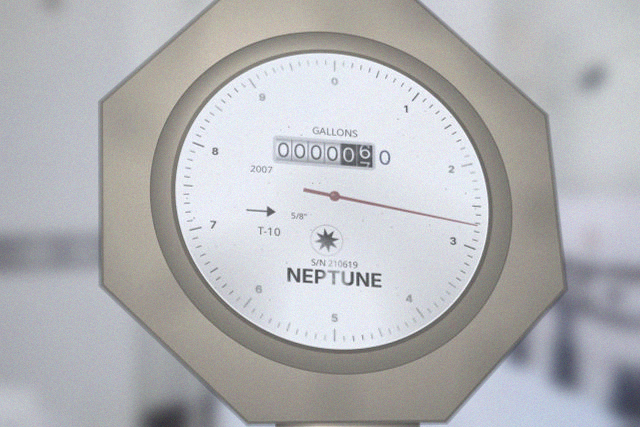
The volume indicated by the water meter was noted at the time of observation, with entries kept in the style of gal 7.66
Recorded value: gal 62.7
